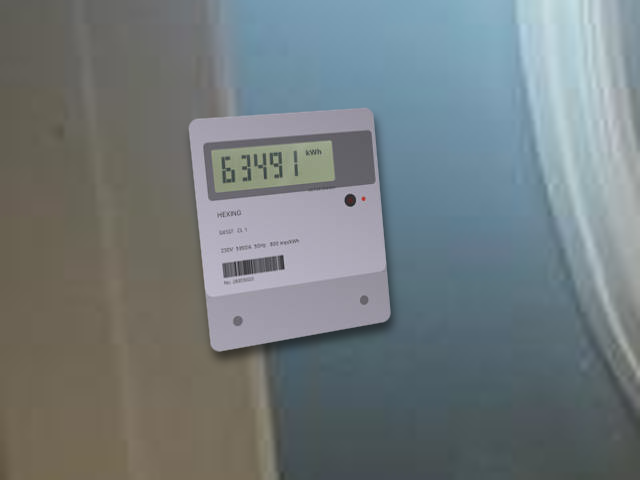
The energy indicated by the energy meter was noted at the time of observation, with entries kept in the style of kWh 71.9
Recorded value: kWh 63491
